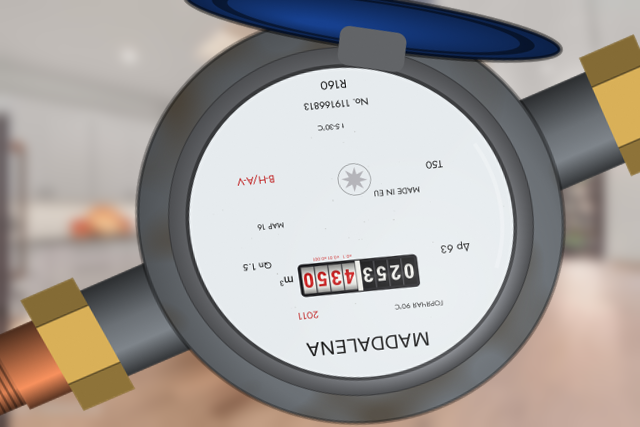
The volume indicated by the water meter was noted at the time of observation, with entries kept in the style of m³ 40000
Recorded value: m³ 253.4350
